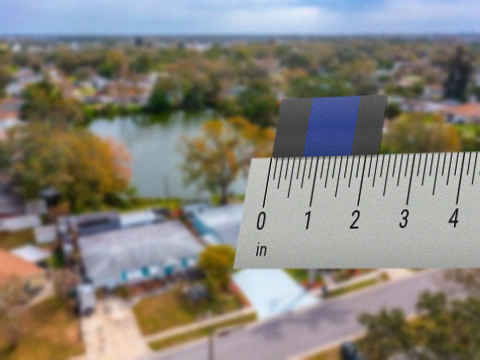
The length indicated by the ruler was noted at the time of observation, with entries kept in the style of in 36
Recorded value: in 2.25
